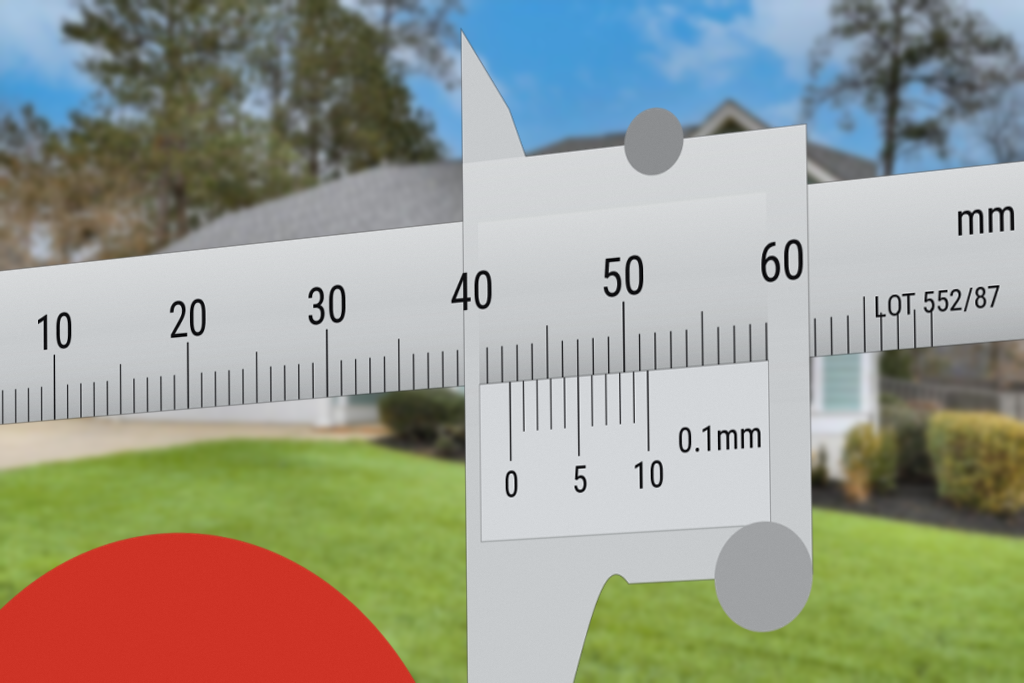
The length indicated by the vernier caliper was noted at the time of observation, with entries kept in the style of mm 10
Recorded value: mm 42.5
